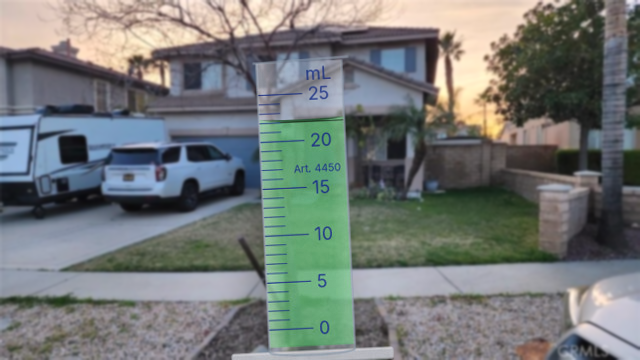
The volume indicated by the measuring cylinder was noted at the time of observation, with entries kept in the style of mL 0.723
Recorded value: mL 22
